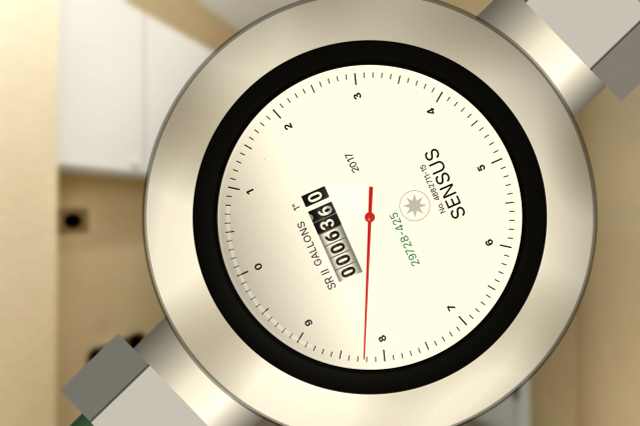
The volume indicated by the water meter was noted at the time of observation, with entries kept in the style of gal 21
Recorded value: gal 6358.2
